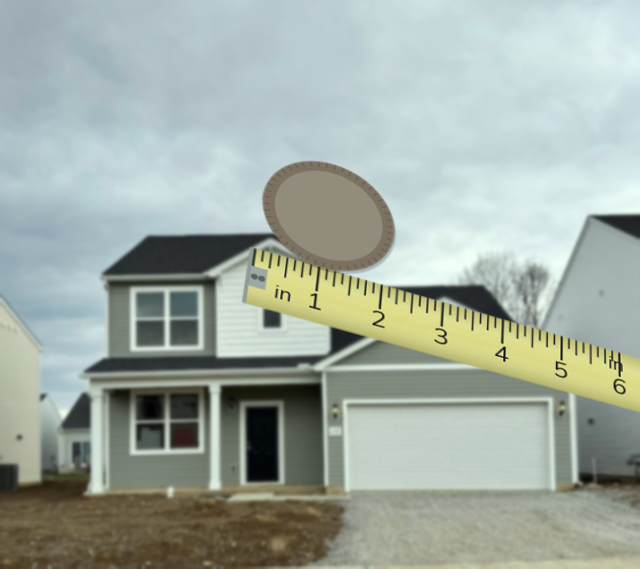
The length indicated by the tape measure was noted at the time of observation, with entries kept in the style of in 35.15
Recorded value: in 2.125
